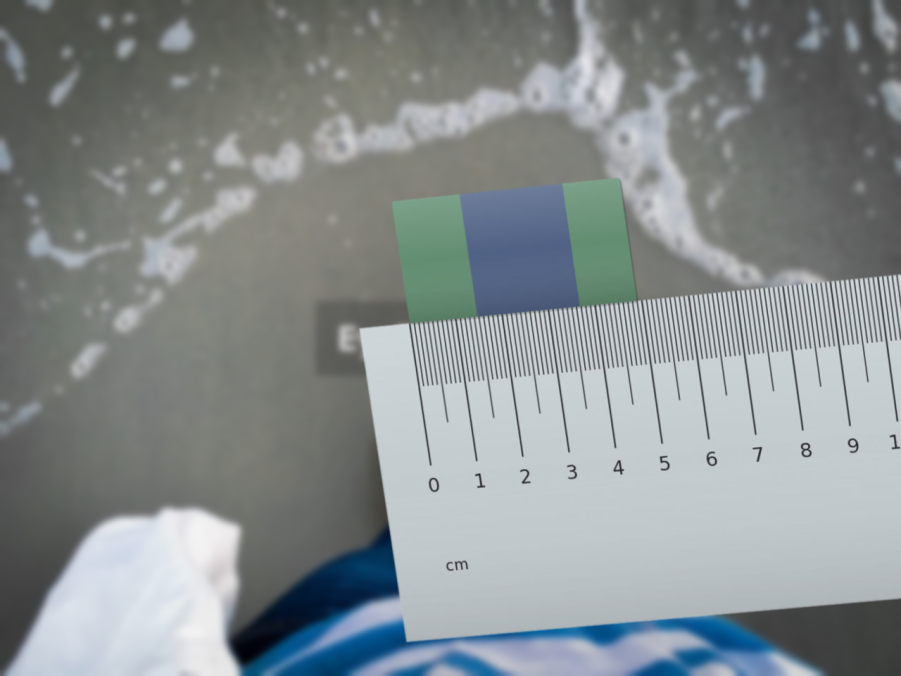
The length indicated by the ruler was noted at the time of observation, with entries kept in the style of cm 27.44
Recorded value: cm 4.9
